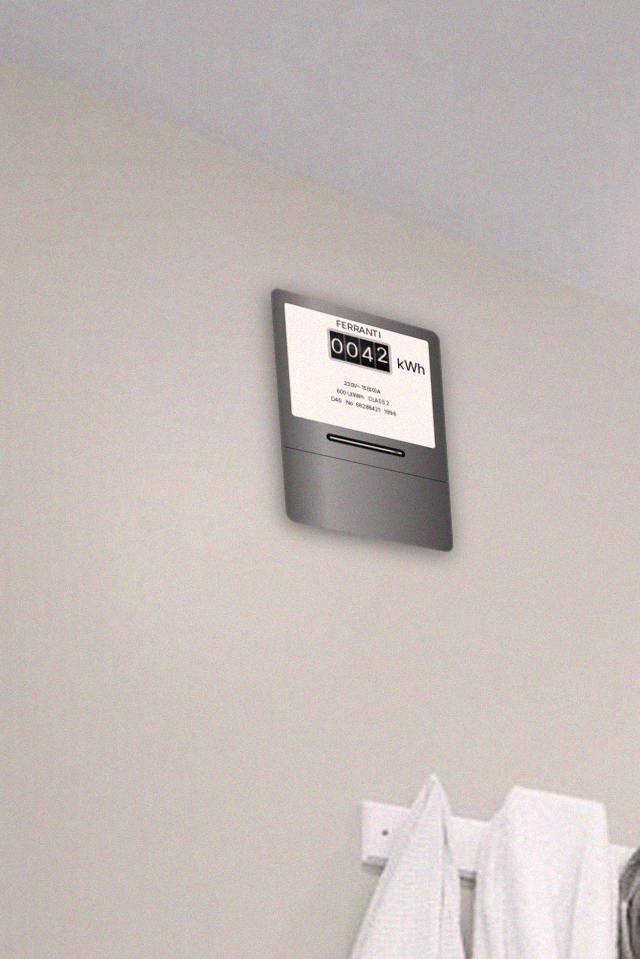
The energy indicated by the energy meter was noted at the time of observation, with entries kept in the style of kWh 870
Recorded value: kWh 42
